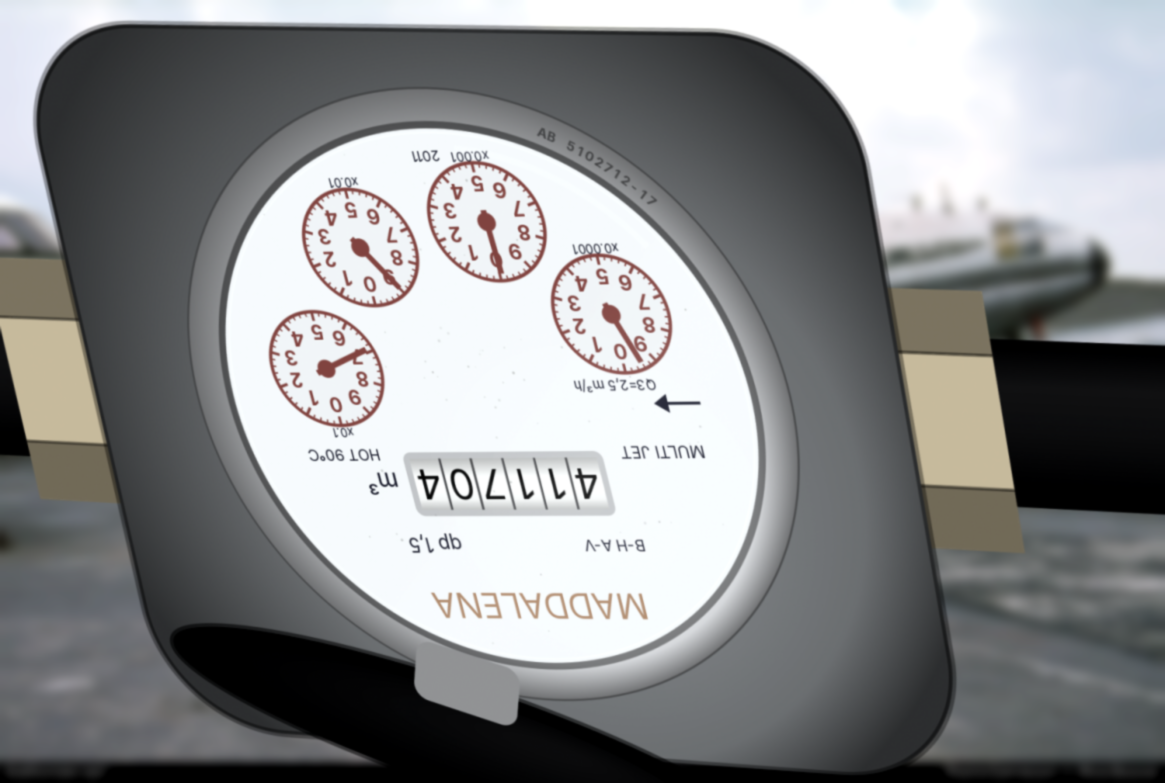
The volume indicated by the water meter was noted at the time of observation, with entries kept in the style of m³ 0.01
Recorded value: m³ 411704.6899
